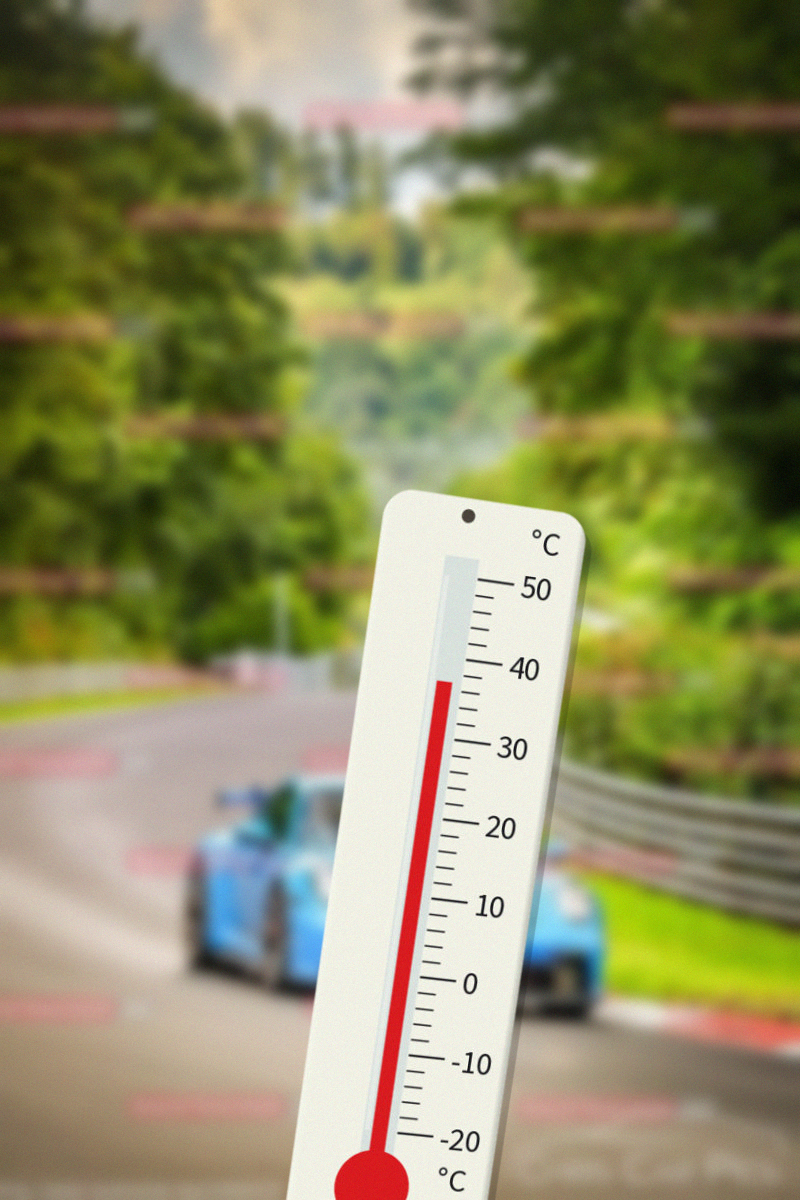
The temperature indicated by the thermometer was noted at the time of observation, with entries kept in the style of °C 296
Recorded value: °C 37
